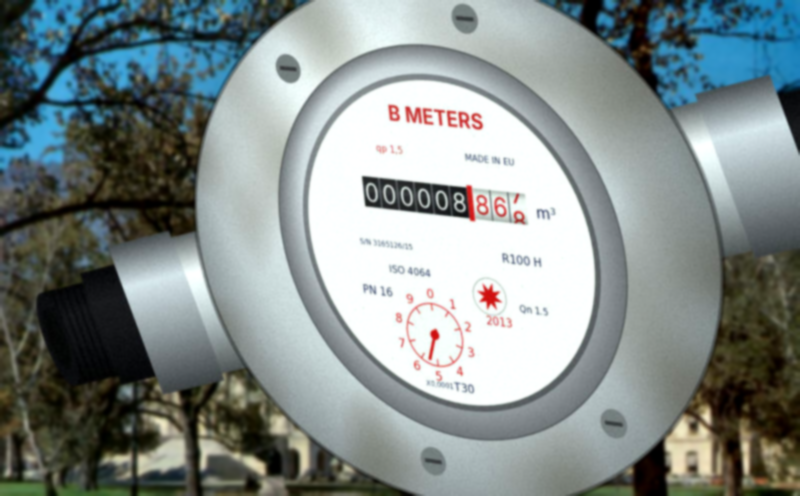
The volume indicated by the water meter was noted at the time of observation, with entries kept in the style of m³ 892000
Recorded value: m³ 8.8675
